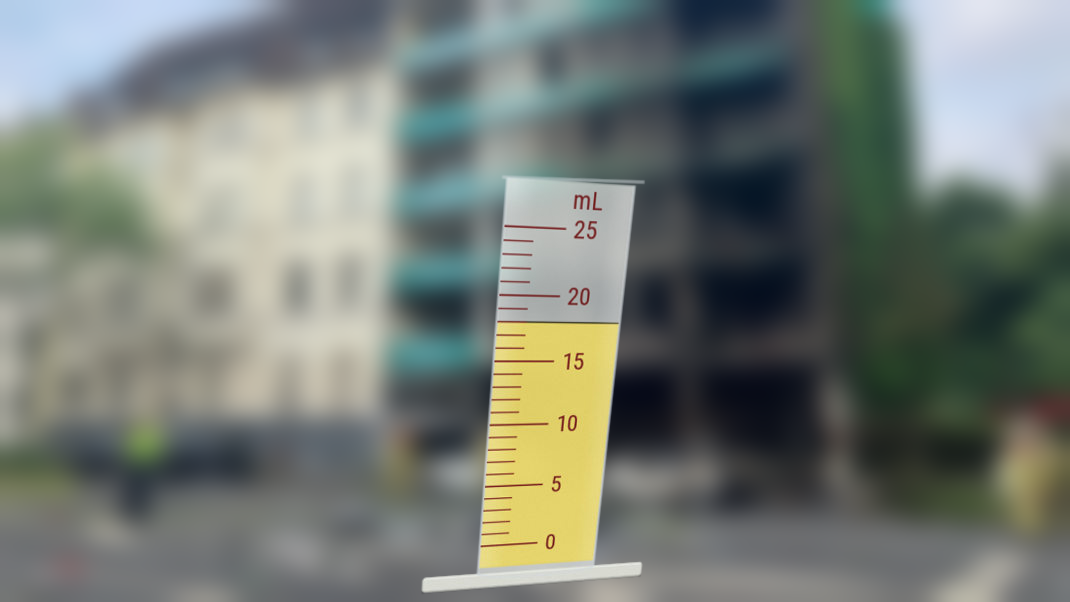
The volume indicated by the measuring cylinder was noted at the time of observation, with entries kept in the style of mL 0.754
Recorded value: mL 18
